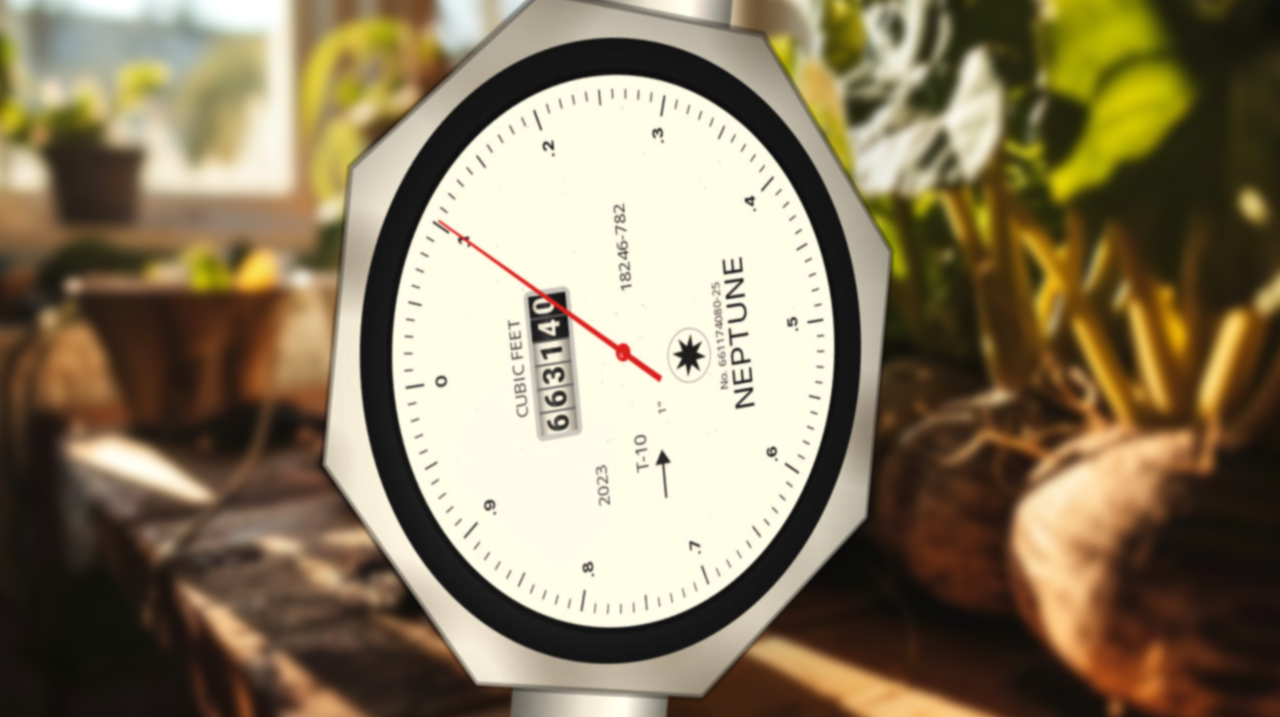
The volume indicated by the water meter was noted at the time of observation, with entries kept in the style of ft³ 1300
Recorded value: ft³ 663140.10
